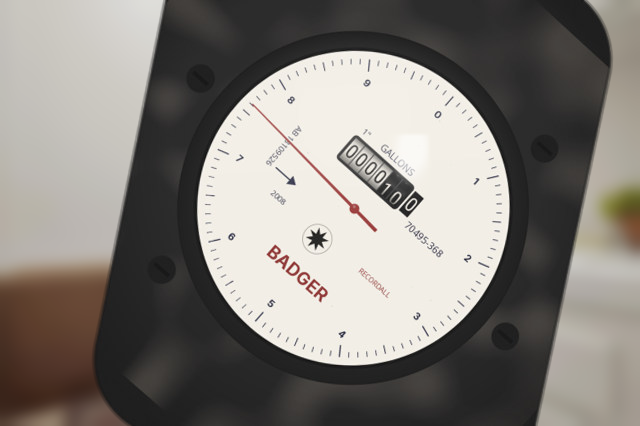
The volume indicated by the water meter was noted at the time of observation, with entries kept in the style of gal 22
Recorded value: gal 97.6
